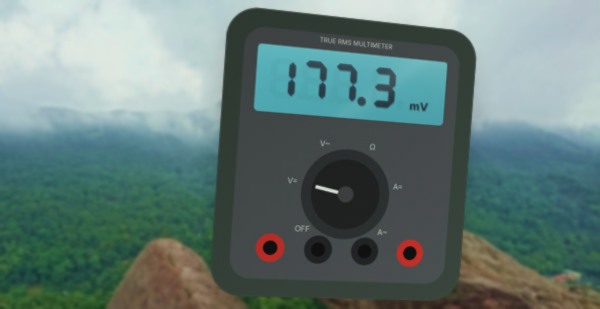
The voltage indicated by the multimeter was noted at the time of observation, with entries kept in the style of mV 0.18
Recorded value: mV 177.3
